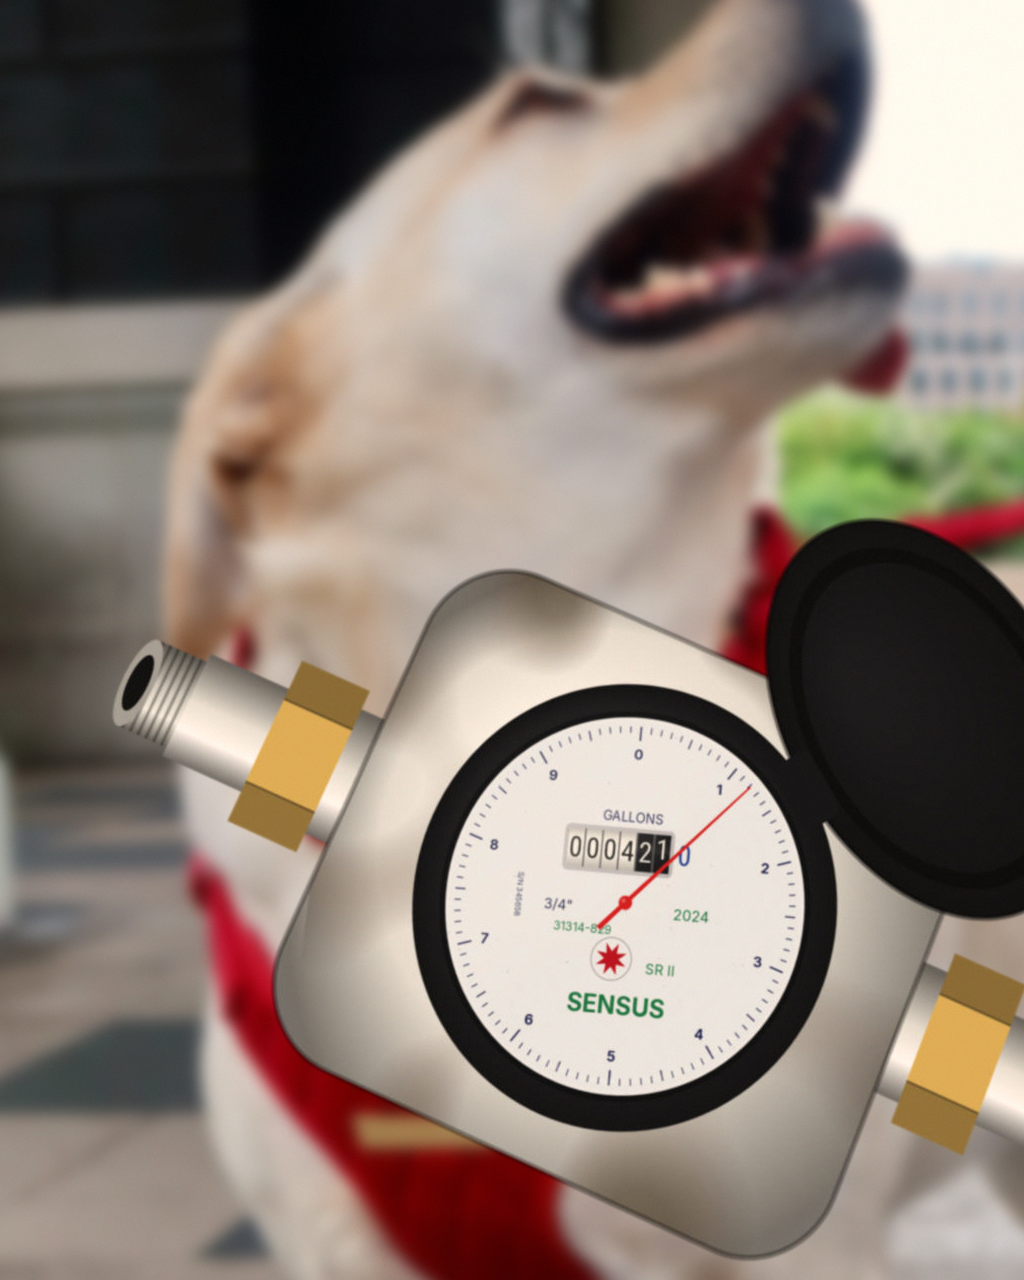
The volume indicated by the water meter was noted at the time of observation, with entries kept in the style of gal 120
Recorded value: gal 4211.2
